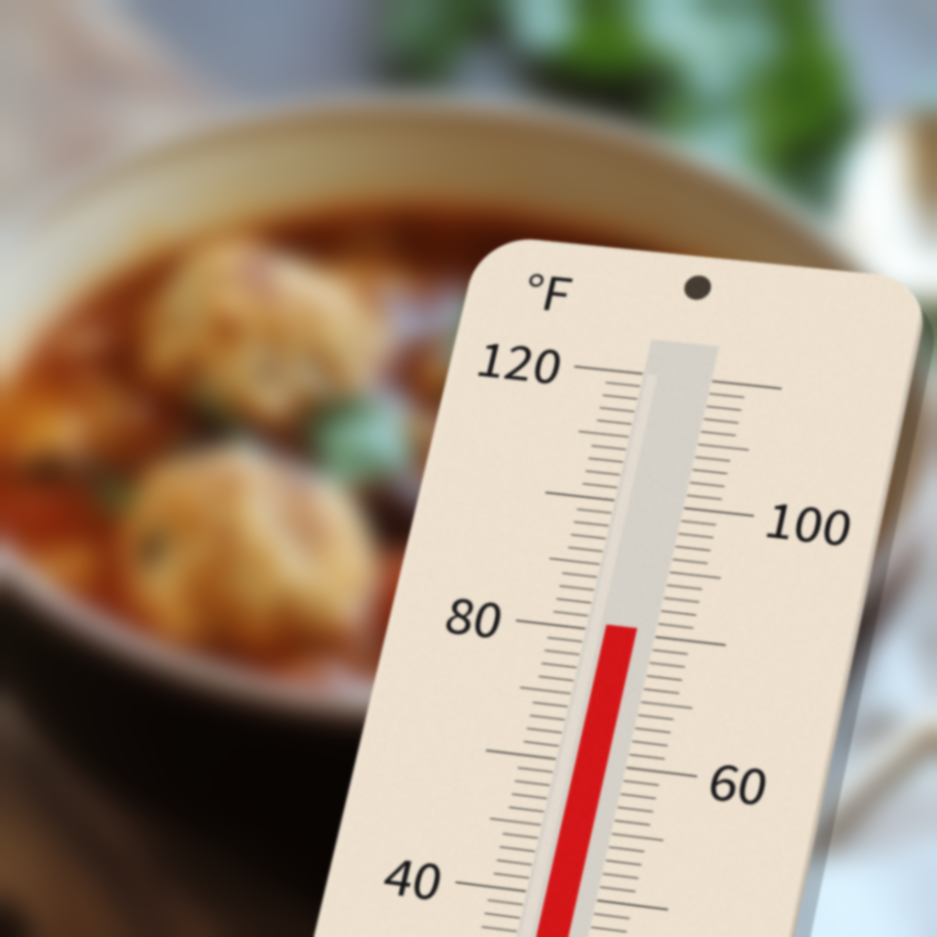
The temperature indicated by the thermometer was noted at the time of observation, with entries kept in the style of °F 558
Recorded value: °F 81
